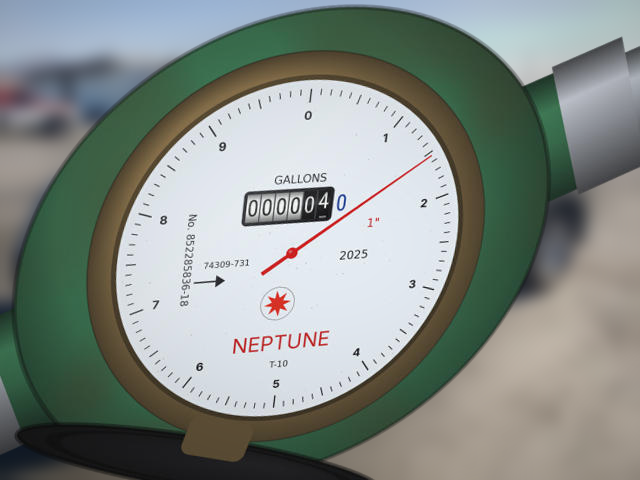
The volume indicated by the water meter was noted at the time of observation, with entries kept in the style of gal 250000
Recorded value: gal 41.5
